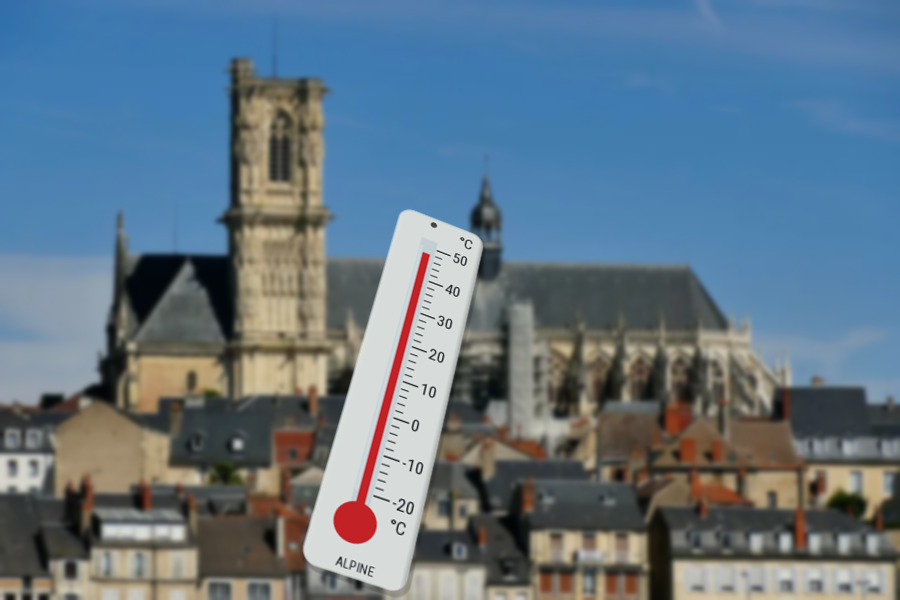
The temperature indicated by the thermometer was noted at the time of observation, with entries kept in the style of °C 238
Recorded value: °C 48
